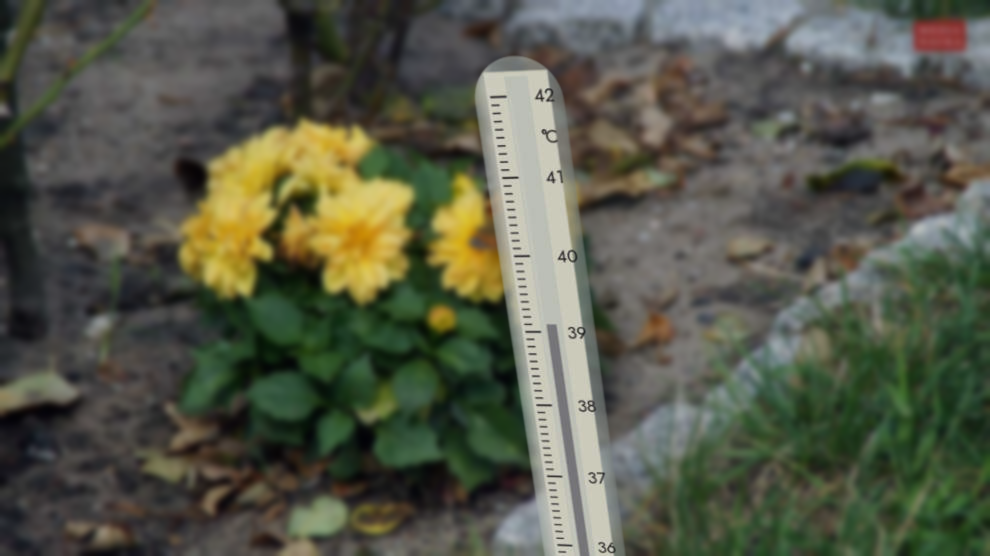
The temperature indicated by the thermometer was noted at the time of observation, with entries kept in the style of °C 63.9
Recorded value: °C 39.1
